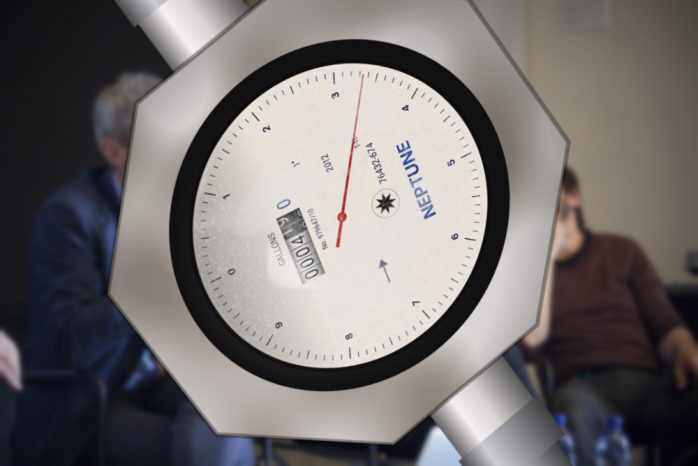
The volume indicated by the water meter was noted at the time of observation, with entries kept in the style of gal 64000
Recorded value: gal 4193.3
